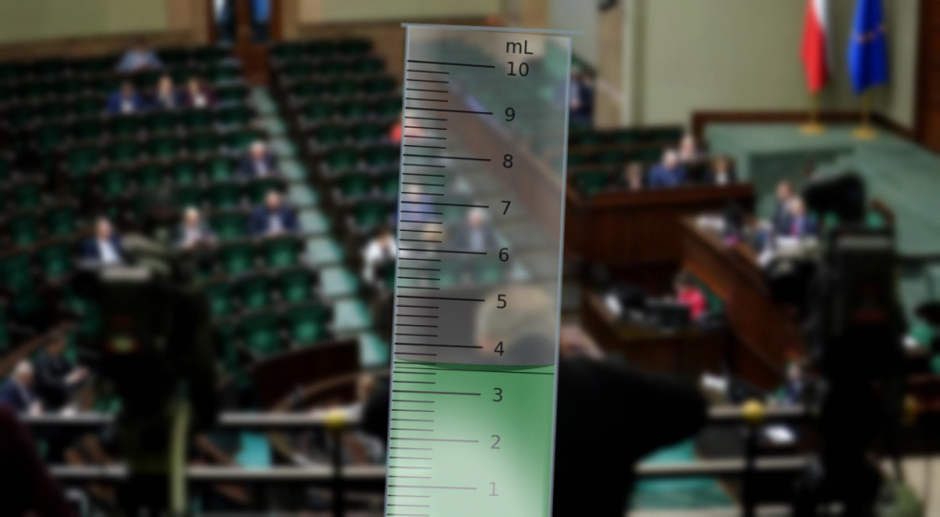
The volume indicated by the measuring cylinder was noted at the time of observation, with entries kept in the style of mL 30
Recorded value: mL 3.5
